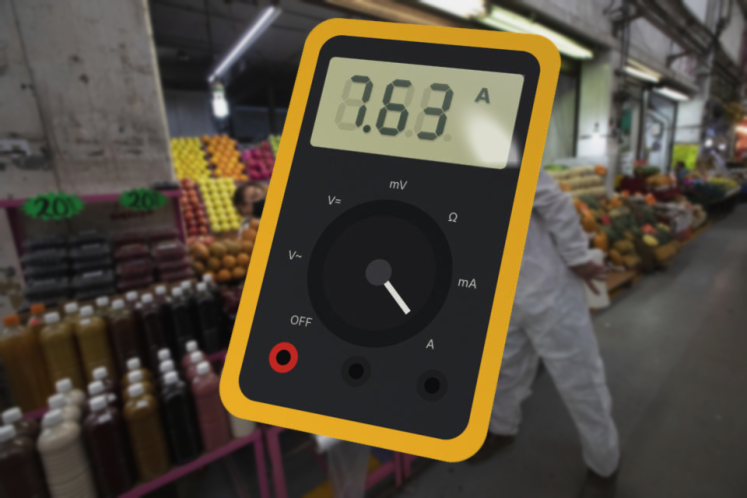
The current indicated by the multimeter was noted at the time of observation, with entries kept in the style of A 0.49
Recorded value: A 7.63
